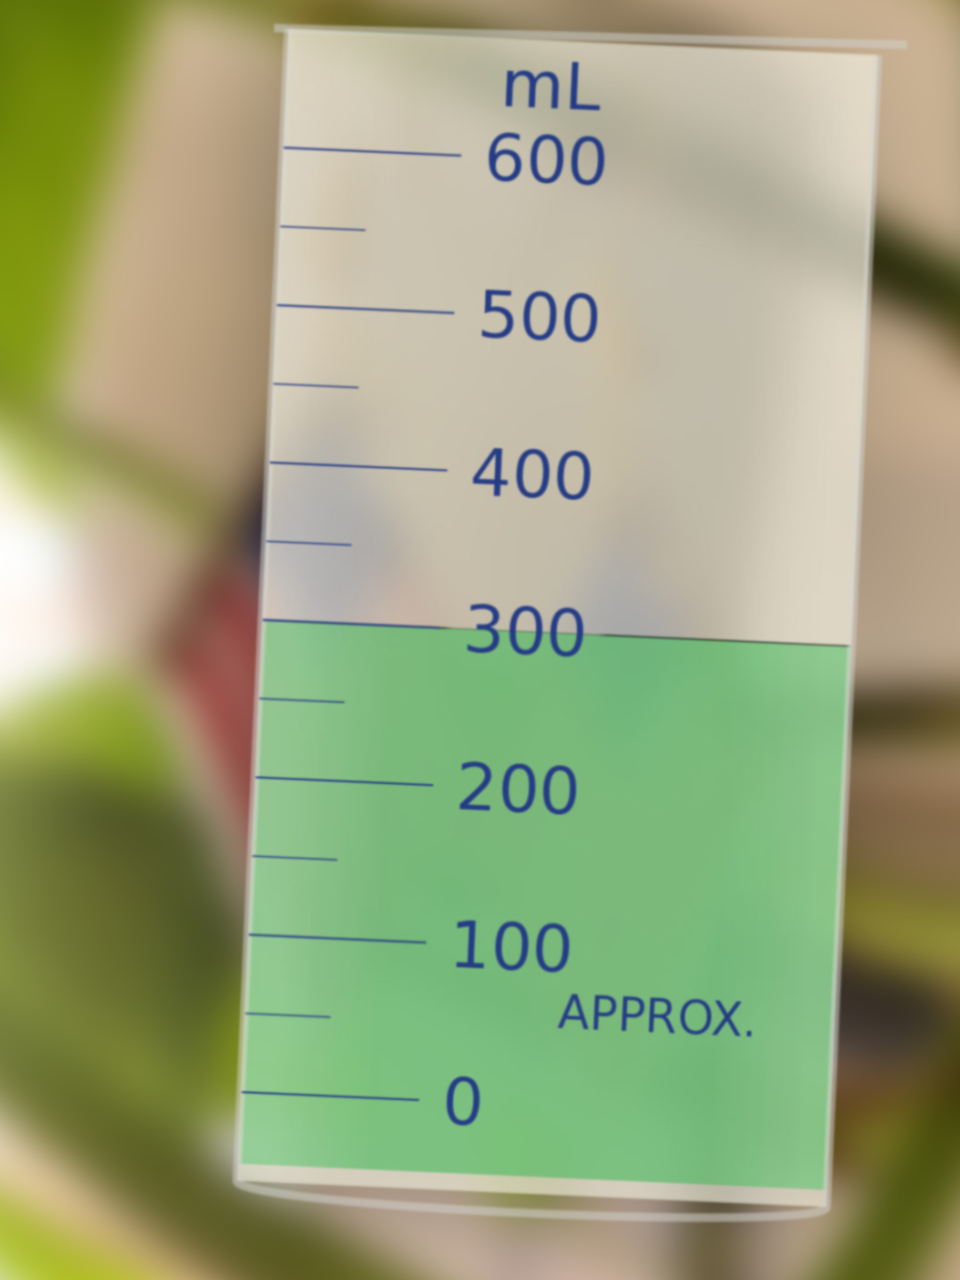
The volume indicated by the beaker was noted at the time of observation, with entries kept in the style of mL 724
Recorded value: mL 300
